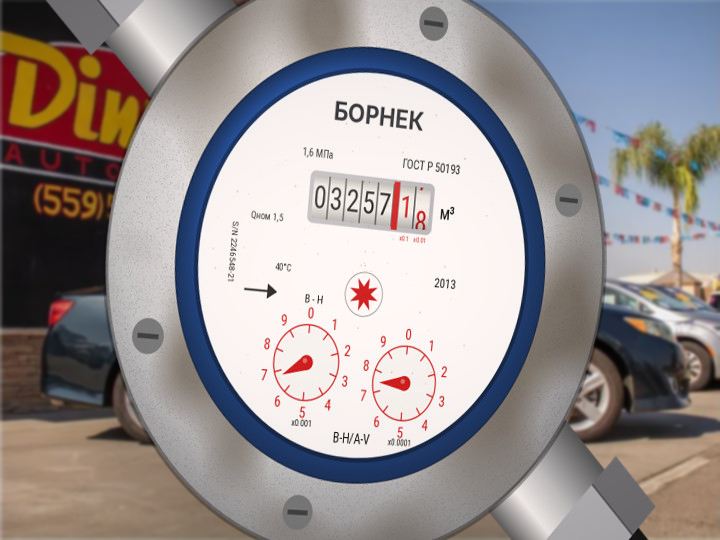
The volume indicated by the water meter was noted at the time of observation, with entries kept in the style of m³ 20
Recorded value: m³ 3257.1767
